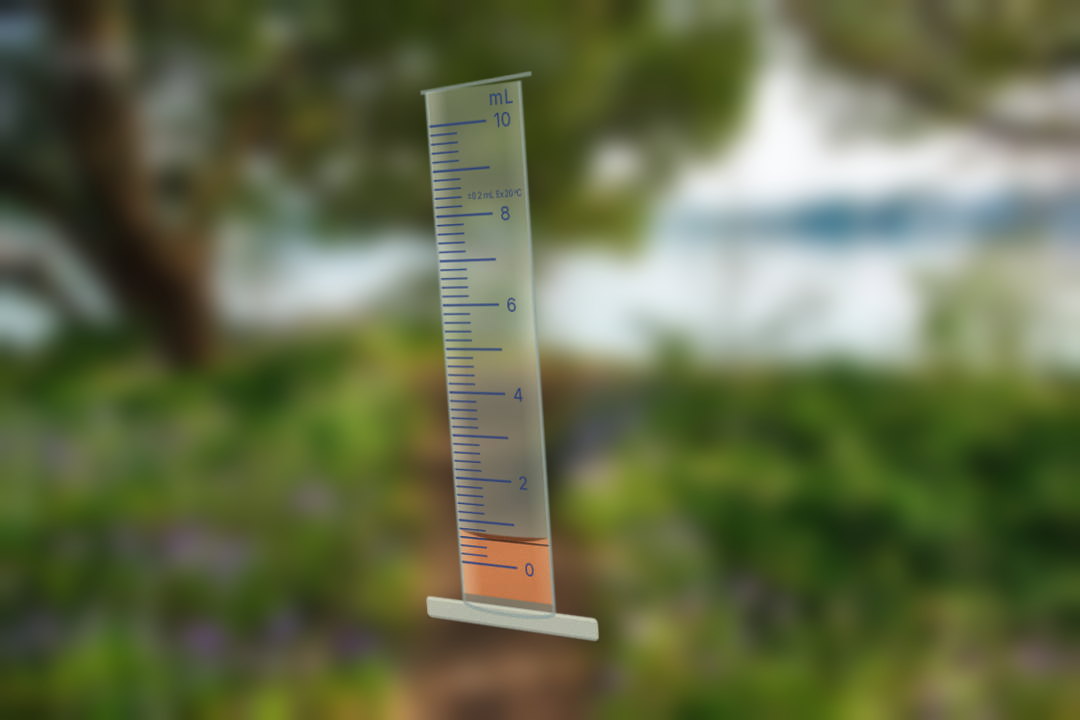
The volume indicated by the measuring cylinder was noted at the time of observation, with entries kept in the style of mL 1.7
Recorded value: mL 0.6
